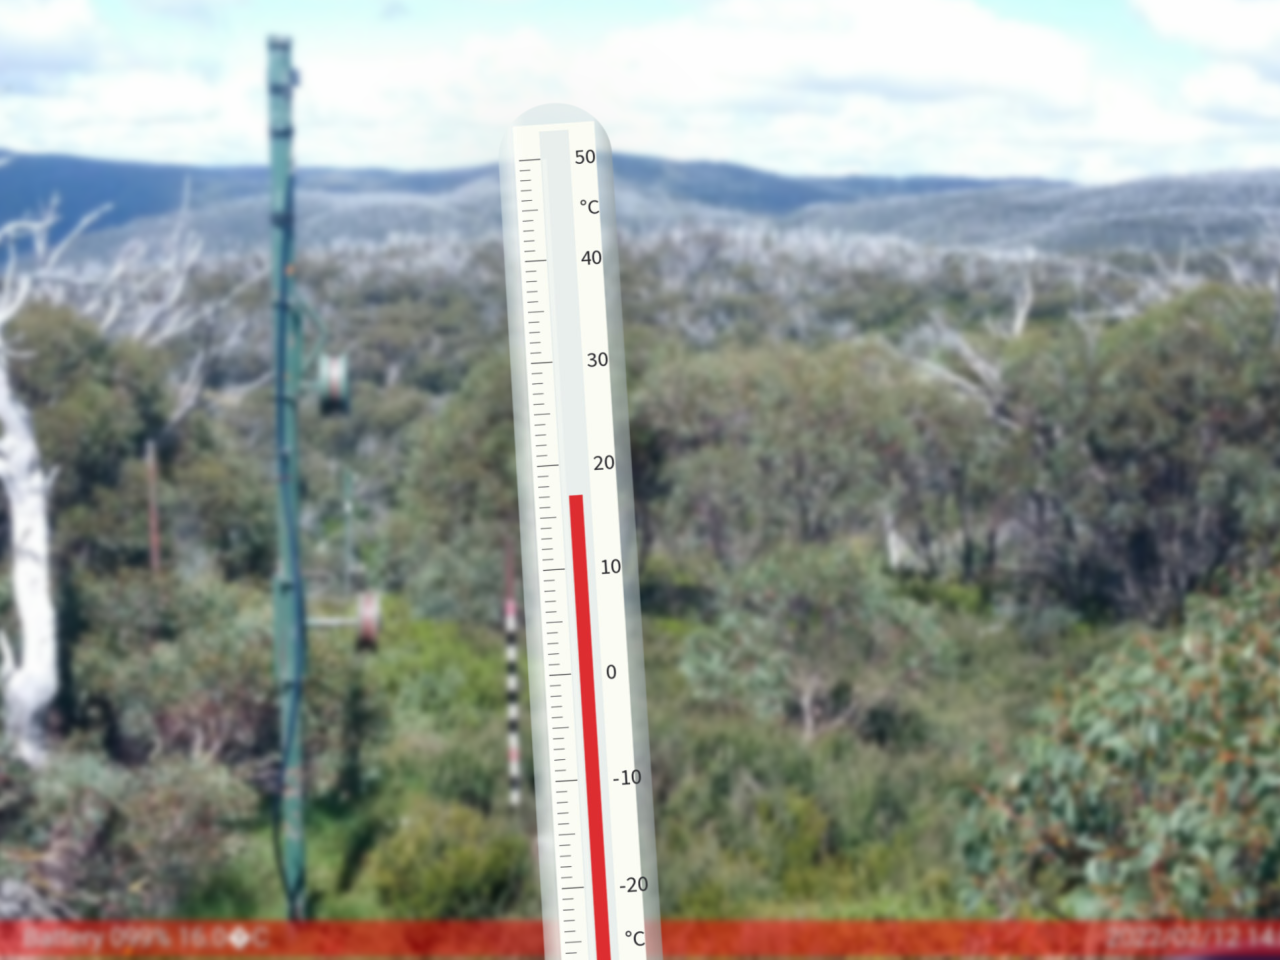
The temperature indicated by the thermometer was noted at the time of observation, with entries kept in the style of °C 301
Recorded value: °C 17
